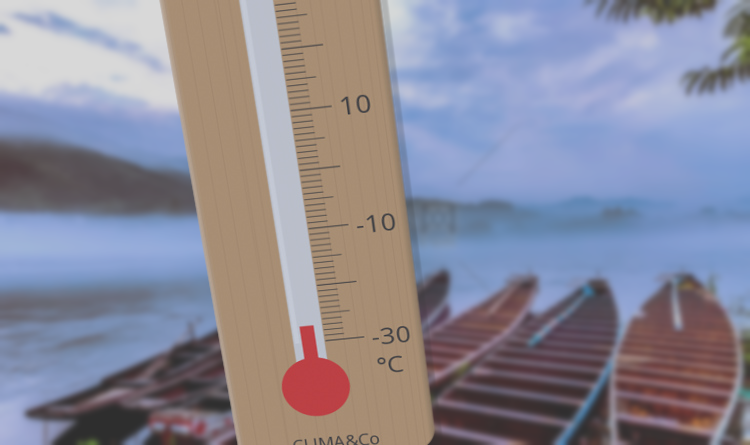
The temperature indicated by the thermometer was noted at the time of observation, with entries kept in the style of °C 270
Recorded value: °C -27
